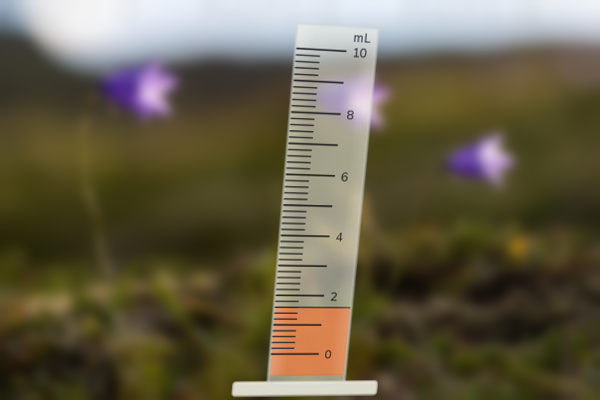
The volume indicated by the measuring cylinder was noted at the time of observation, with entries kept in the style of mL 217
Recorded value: mL 1.6
